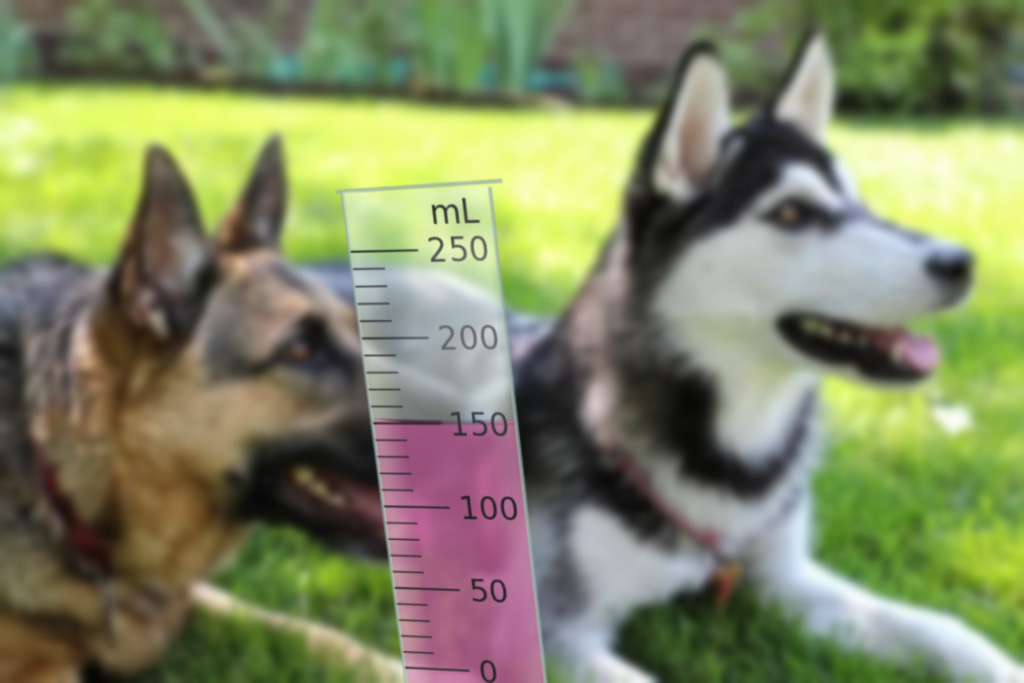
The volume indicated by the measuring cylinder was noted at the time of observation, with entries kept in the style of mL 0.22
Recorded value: mL 150
